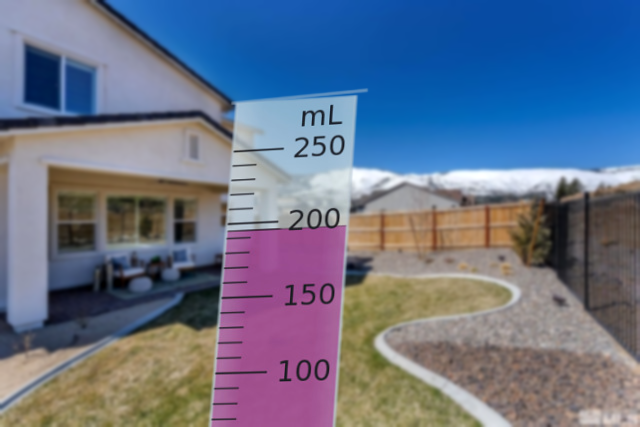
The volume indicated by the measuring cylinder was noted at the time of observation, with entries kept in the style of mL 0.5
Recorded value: mL 195
